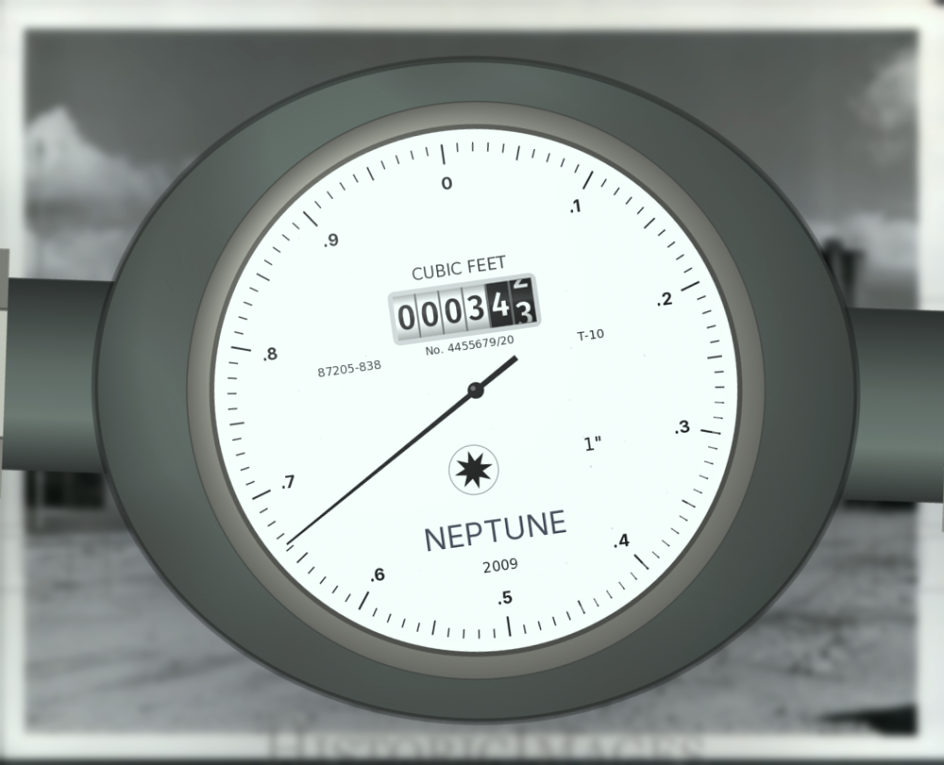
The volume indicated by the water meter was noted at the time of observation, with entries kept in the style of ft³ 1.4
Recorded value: ft³ 342.66
